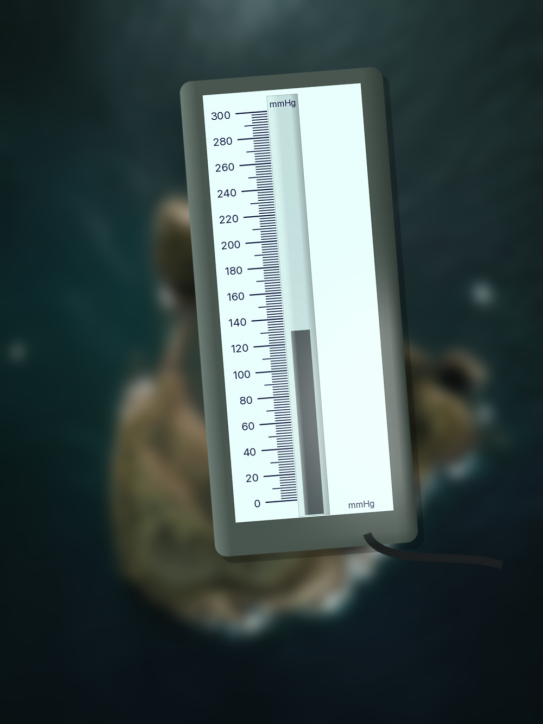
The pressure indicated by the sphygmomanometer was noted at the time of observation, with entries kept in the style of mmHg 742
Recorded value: mmHg 130
